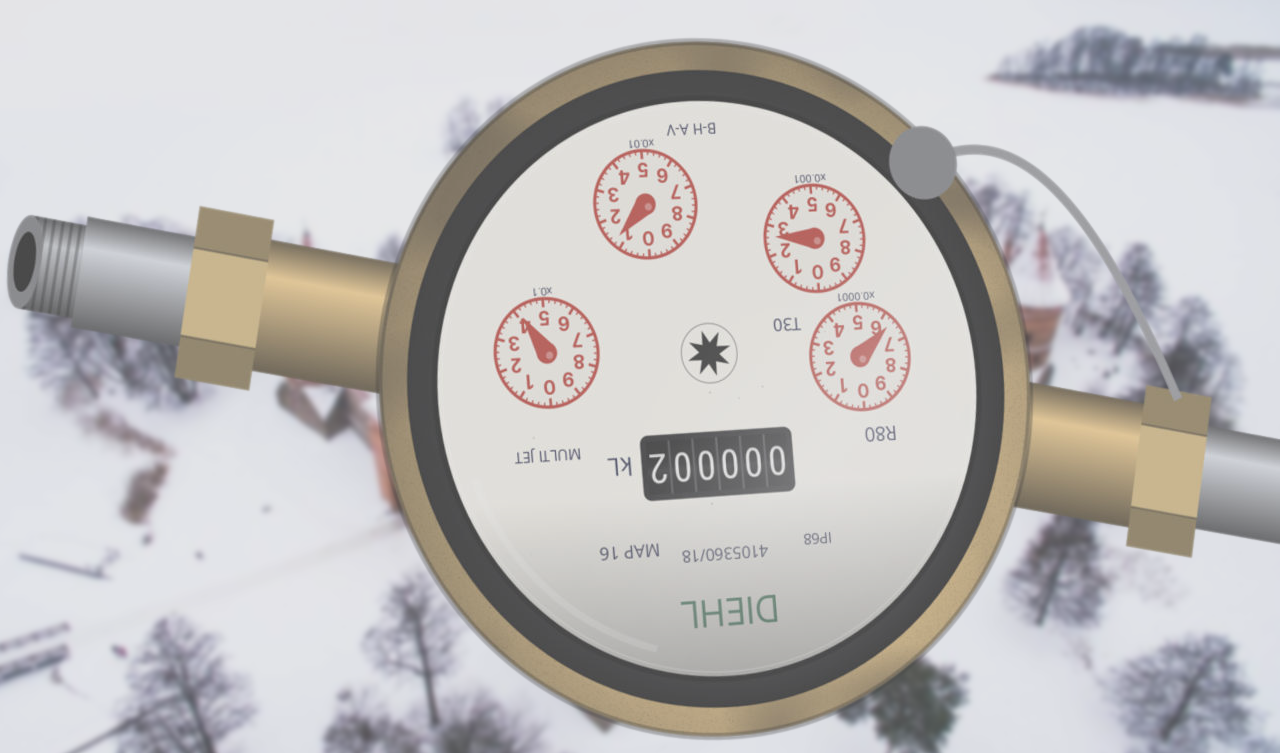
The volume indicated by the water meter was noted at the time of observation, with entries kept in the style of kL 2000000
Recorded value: kL 2.4126
